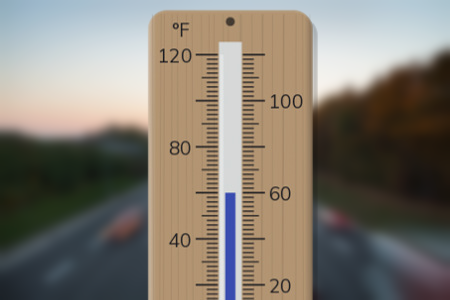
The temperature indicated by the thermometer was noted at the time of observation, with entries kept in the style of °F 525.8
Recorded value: °F 60
